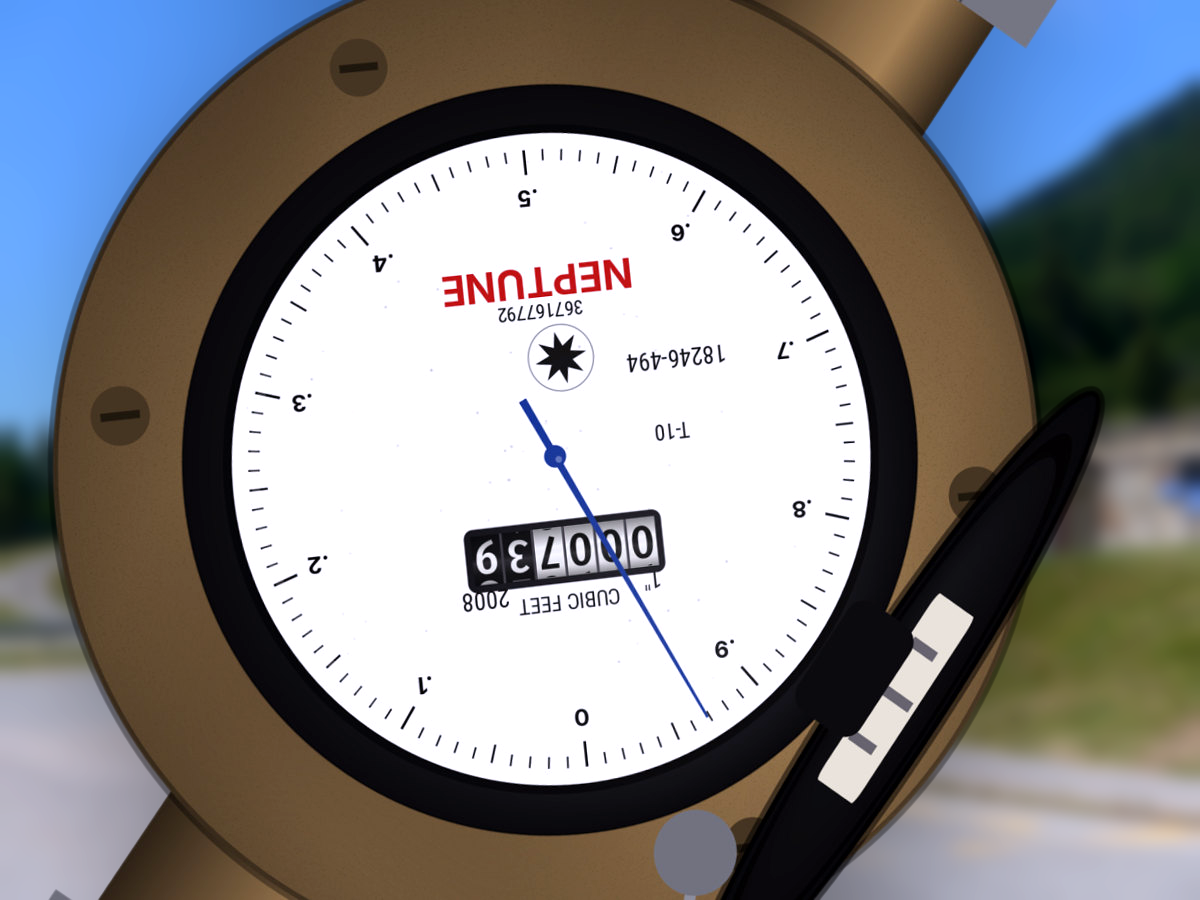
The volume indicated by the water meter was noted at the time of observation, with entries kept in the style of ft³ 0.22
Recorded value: ft³ 738.93
